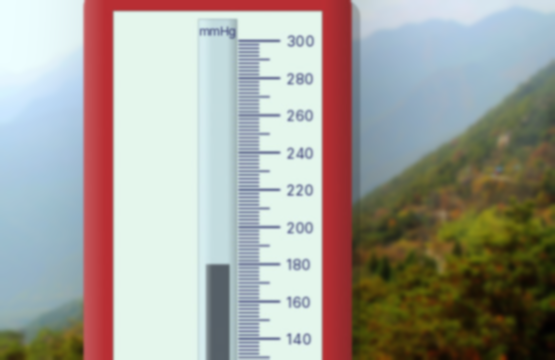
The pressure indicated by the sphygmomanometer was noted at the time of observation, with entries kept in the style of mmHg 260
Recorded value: mmHg 180
